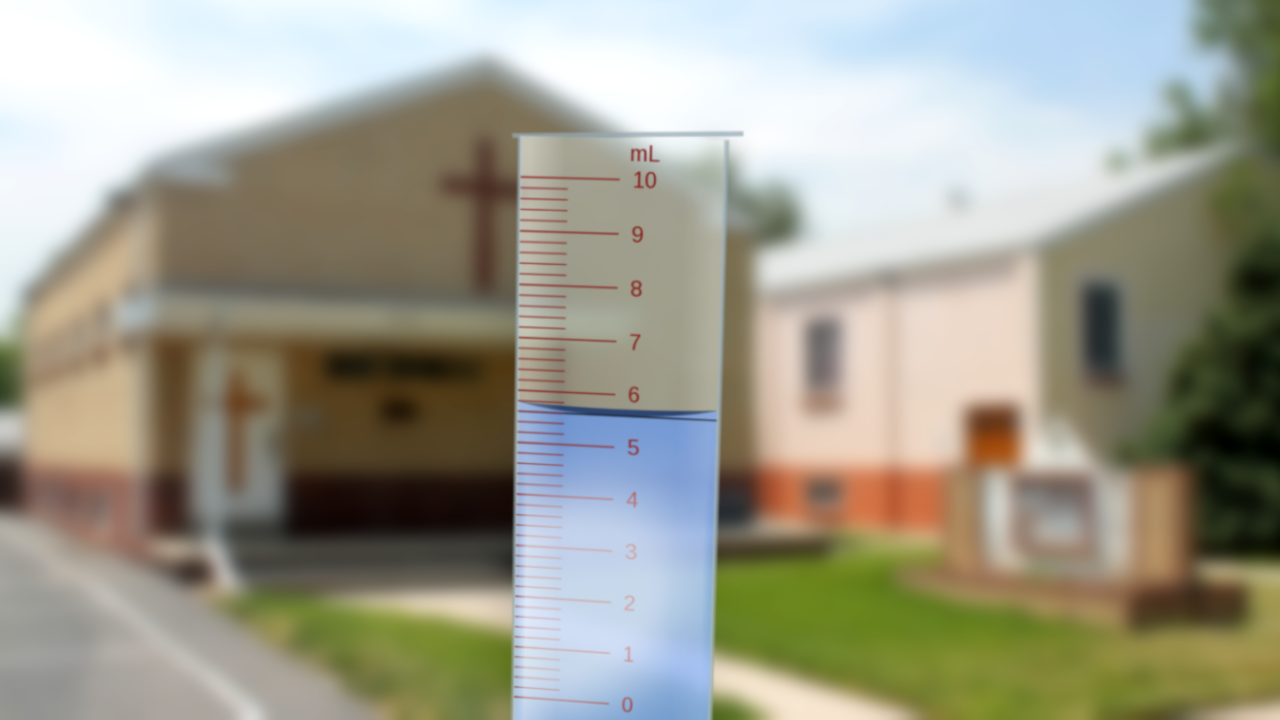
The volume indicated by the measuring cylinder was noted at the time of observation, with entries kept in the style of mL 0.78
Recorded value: mL 5.6
